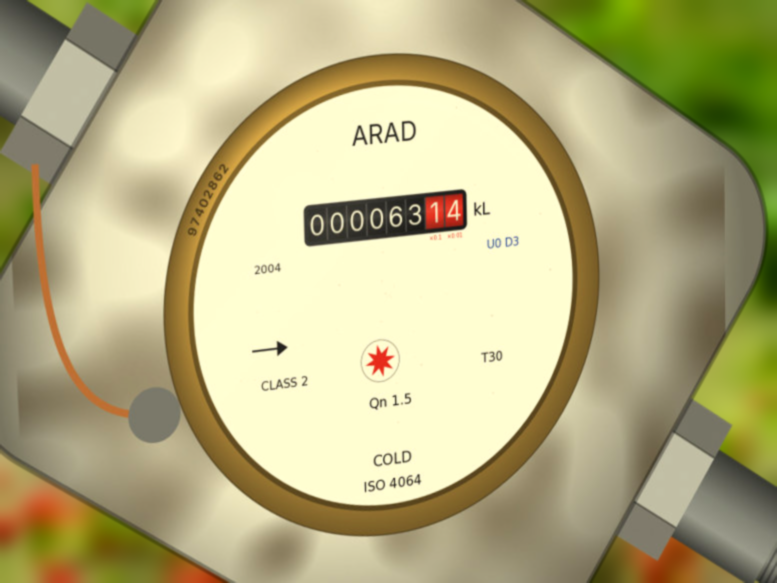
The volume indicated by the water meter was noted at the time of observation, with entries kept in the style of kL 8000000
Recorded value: kL 63.14
